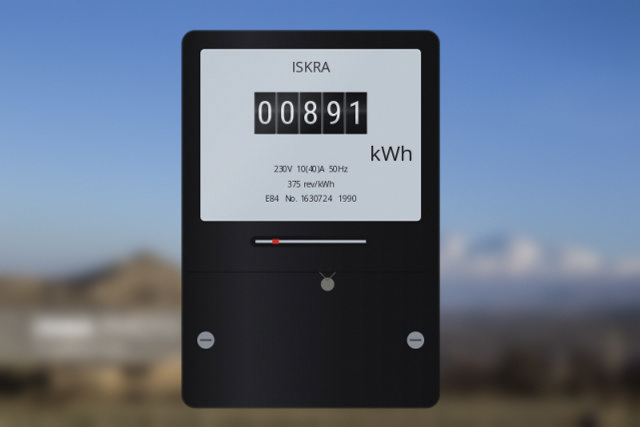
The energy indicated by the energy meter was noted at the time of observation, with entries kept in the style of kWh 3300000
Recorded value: kWh 891
